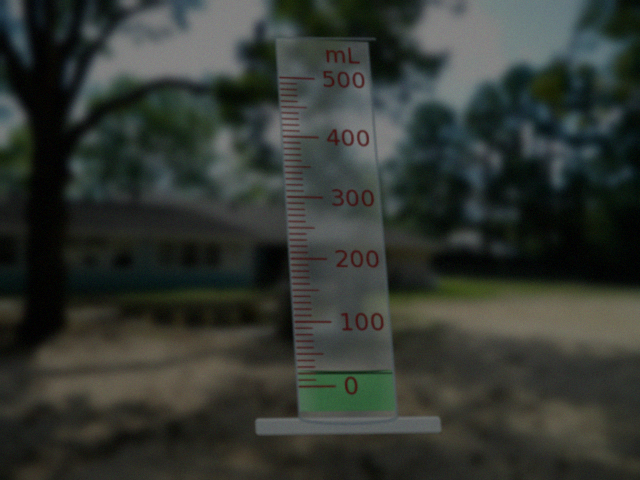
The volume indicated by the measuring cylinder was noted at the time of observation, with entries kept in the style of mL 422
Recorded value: mL 20
